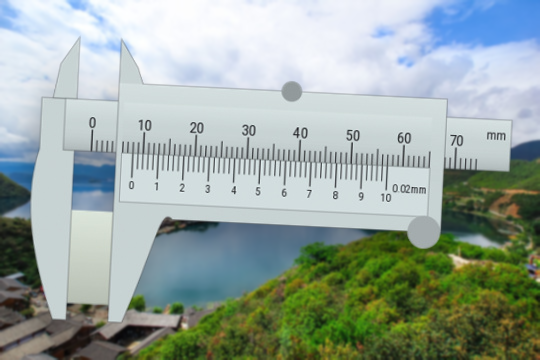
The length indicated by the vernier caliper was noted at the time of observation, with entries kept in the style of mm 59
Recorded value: mm 8.0
